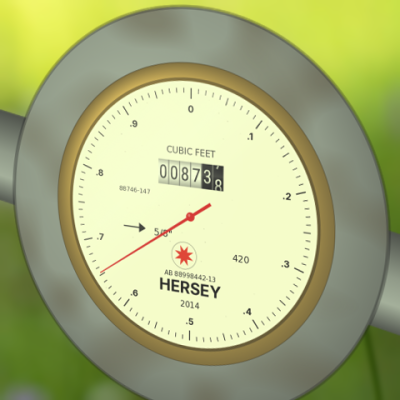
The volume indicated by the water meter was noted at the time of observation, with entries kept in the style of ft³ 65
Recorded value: ft³ 8737.65
